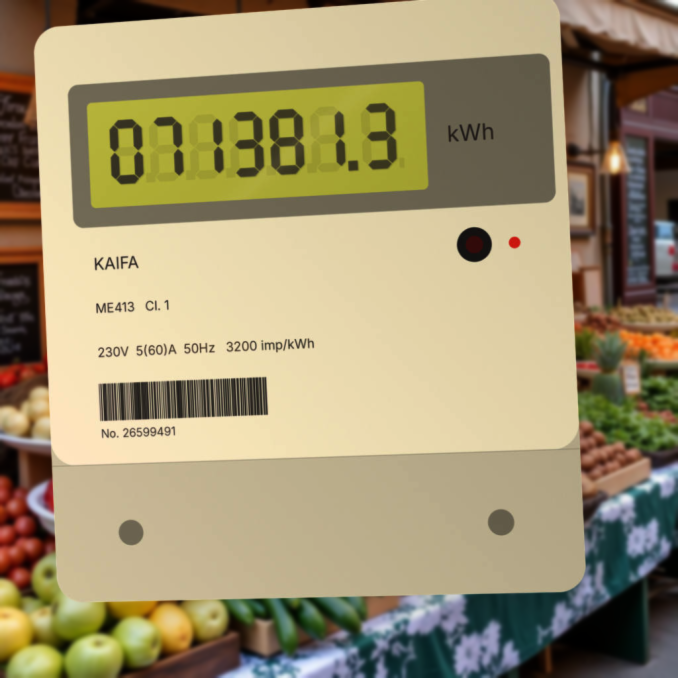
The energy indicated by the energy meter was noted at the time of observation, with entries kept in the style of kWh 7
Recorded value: kWh 71381.3
